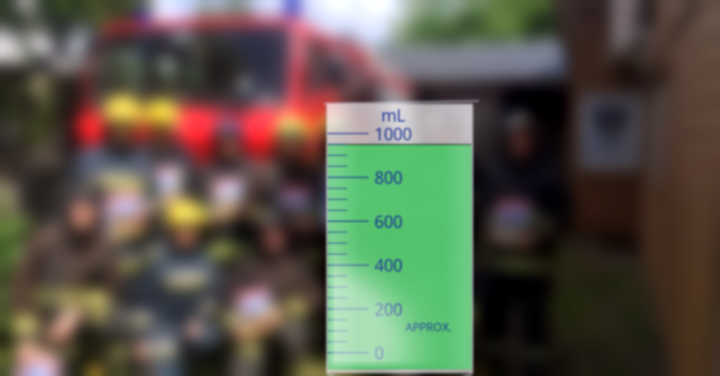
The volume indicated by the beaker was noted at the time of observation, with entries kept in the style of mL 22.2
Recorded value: mL 950
